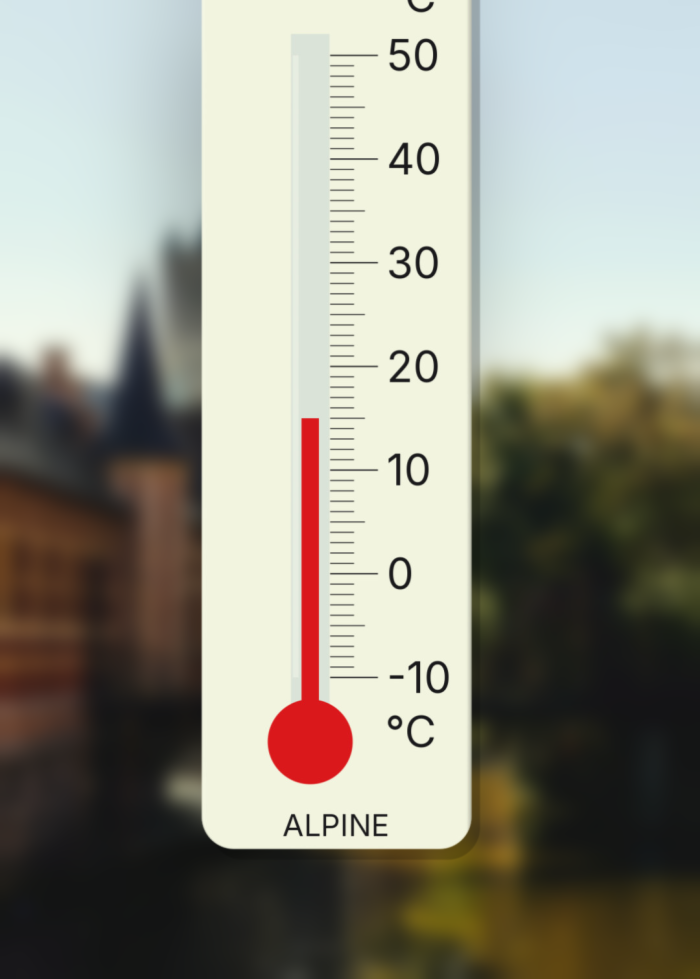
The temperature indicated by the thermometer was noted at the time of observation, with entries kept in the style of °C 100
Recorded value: °C 15
